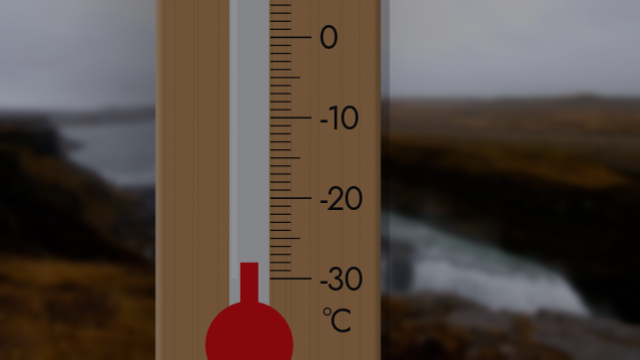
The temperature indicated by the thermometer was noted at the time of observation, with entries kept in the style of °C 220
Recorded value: °C -28
